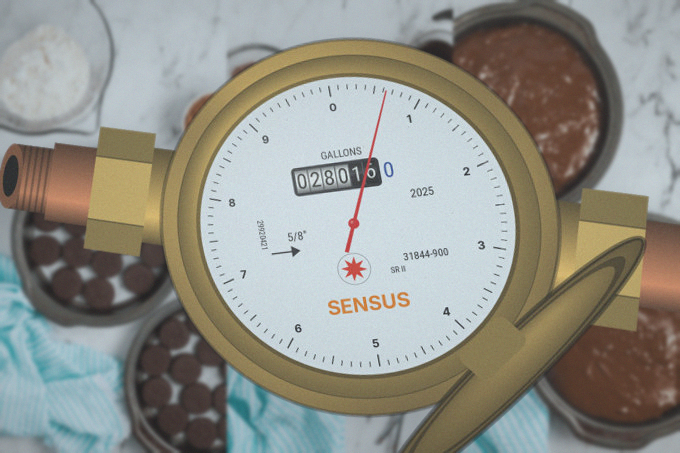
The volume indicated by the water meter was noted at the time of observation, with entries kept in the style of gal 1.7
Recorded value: gal 280160.6
